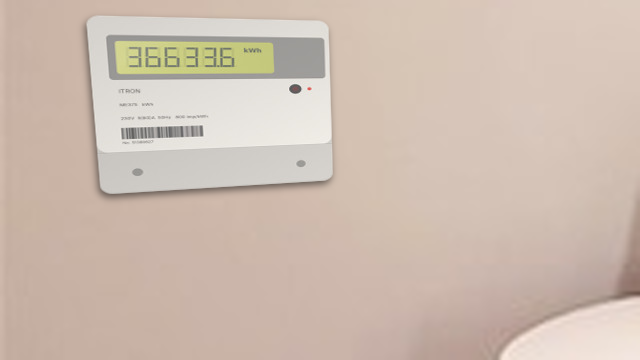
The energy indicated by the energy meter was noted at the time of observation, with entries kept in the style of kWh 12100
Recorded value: kWh 36633.6
